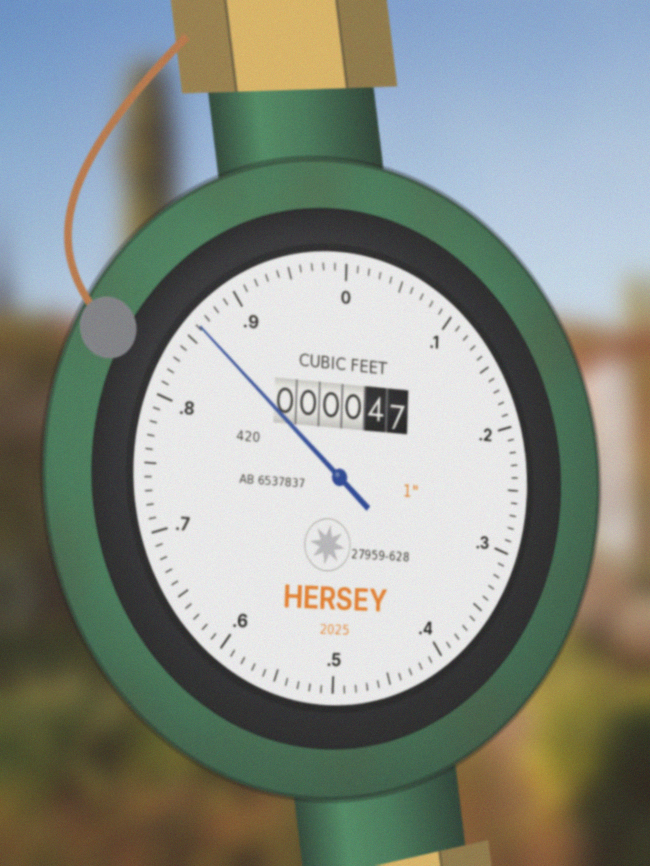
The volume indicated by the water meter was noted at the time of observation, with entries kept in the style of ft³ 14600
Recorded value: ft³ 46.86
